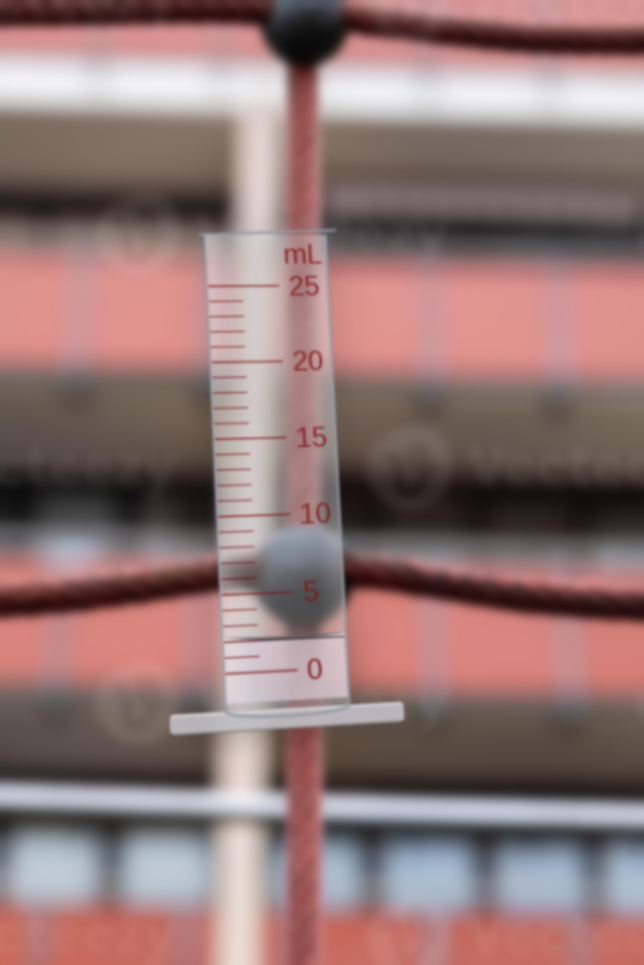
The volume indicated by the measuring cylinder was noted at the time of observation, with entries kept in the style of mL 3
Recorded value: mL 2
